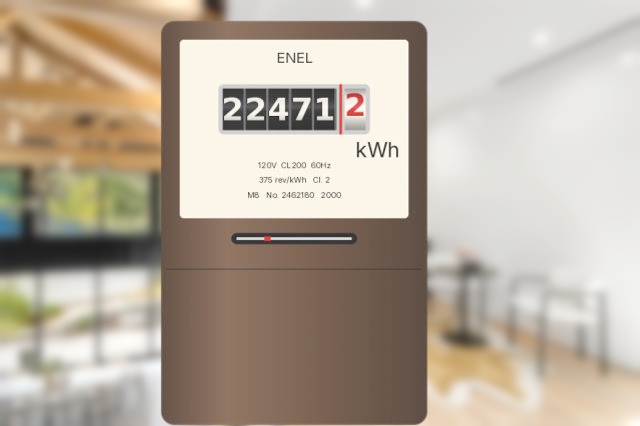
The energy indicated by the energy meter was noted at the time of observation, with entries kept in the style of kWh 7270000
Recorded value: kWh 22471.2
